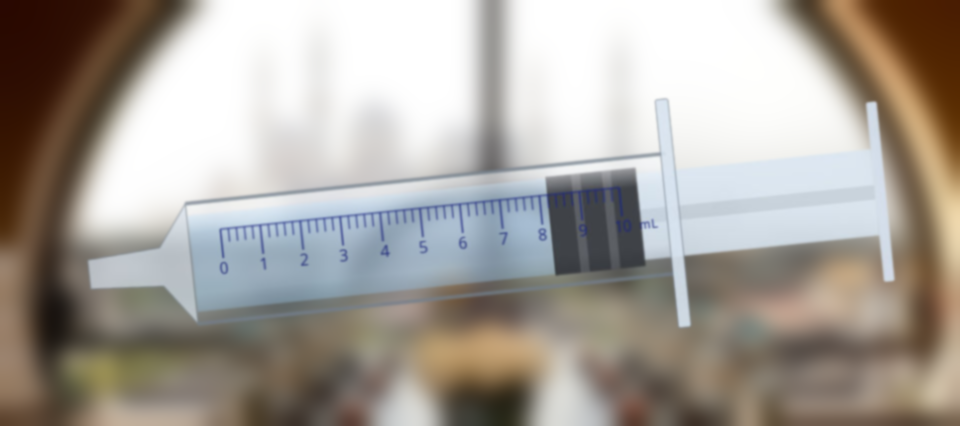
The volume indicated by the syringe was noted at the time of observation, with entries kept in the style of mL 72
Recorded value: mL 8.2
